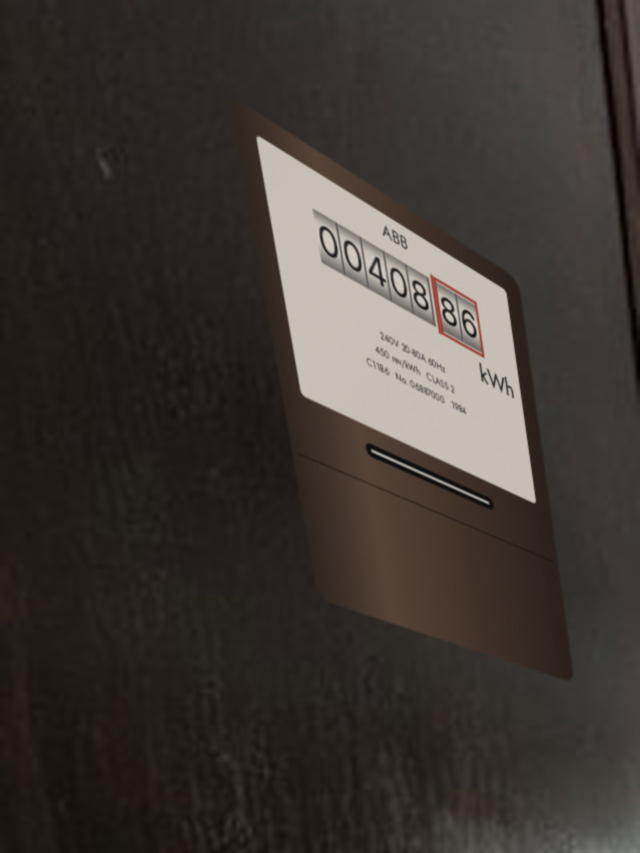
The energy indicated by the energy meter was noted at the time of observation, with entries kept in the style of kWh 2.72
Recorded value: kWh 408.86
